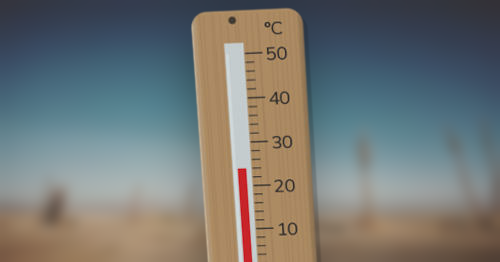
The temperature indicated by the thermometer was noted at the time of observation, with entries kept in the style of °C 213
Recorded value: °C 24
